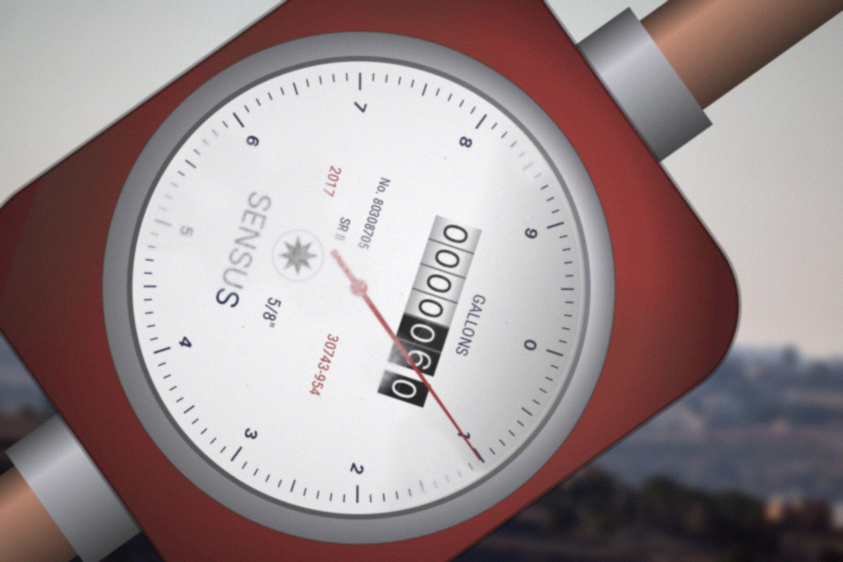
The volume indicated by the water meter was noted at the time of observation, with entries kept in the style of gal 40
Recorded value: gal 61.0
